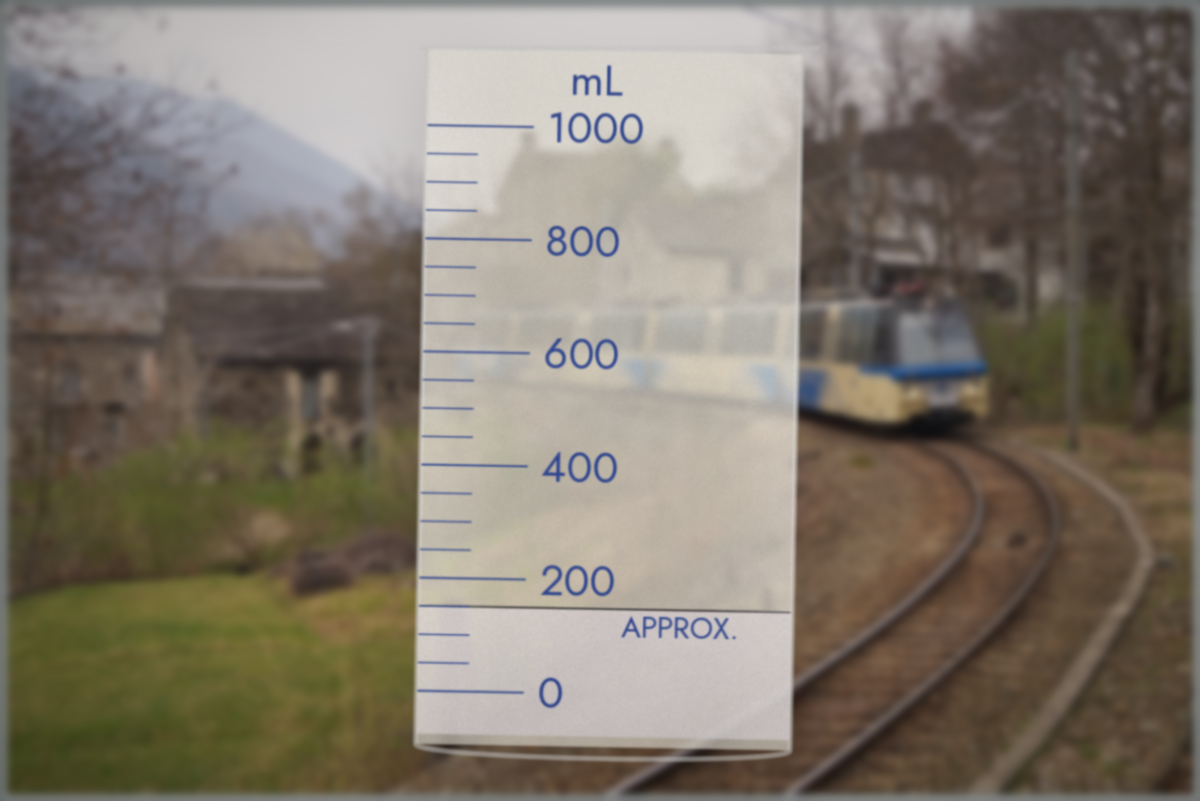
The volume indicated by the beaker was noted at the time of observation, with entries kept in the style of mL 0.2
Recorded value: mL 150
